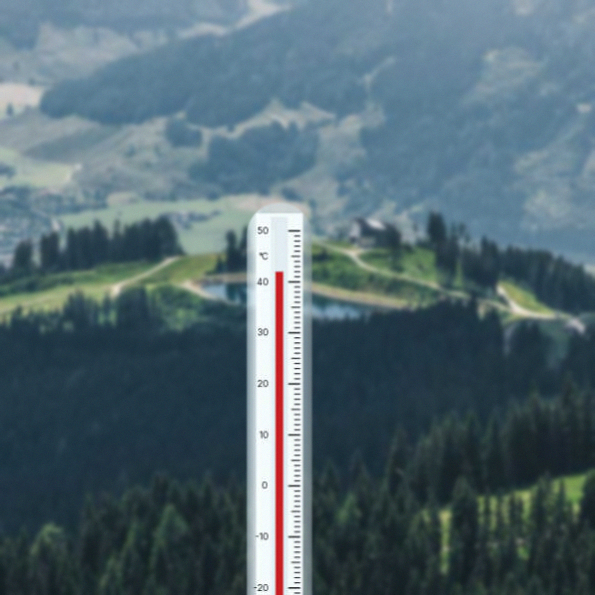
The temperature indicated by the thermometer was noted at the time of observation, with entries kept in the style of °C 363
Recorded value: °C 42
